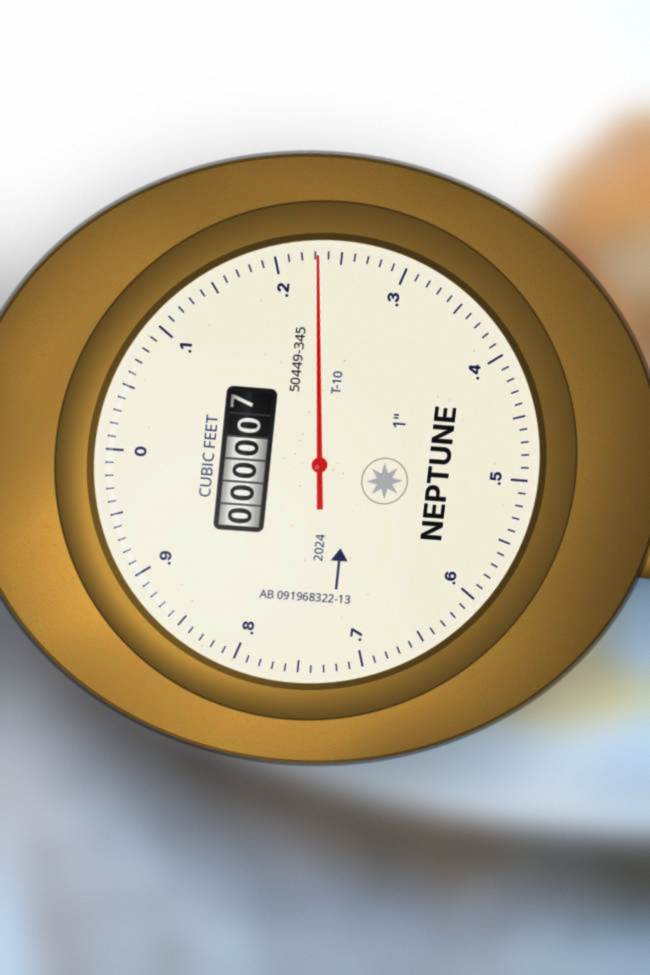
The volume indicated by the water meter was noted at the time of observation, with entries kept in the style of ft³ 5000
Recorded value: ft³ 7.23
